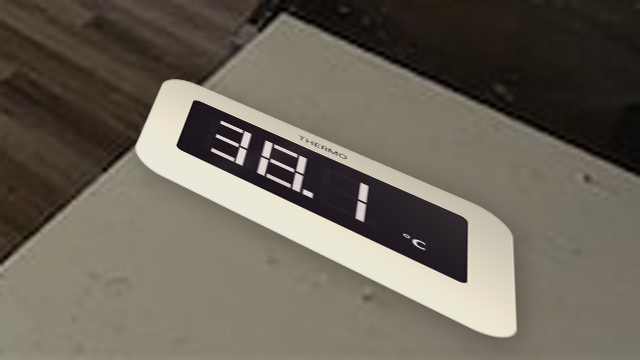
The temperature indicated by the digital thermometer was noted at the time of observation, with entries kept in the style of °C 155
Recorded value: °C 38.1
